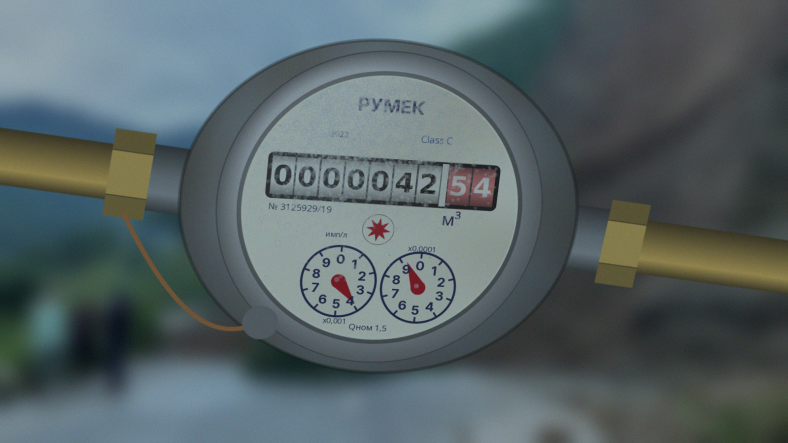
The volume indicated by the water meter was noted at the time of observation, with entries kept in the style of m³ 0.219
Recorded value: m³ 42.5439
